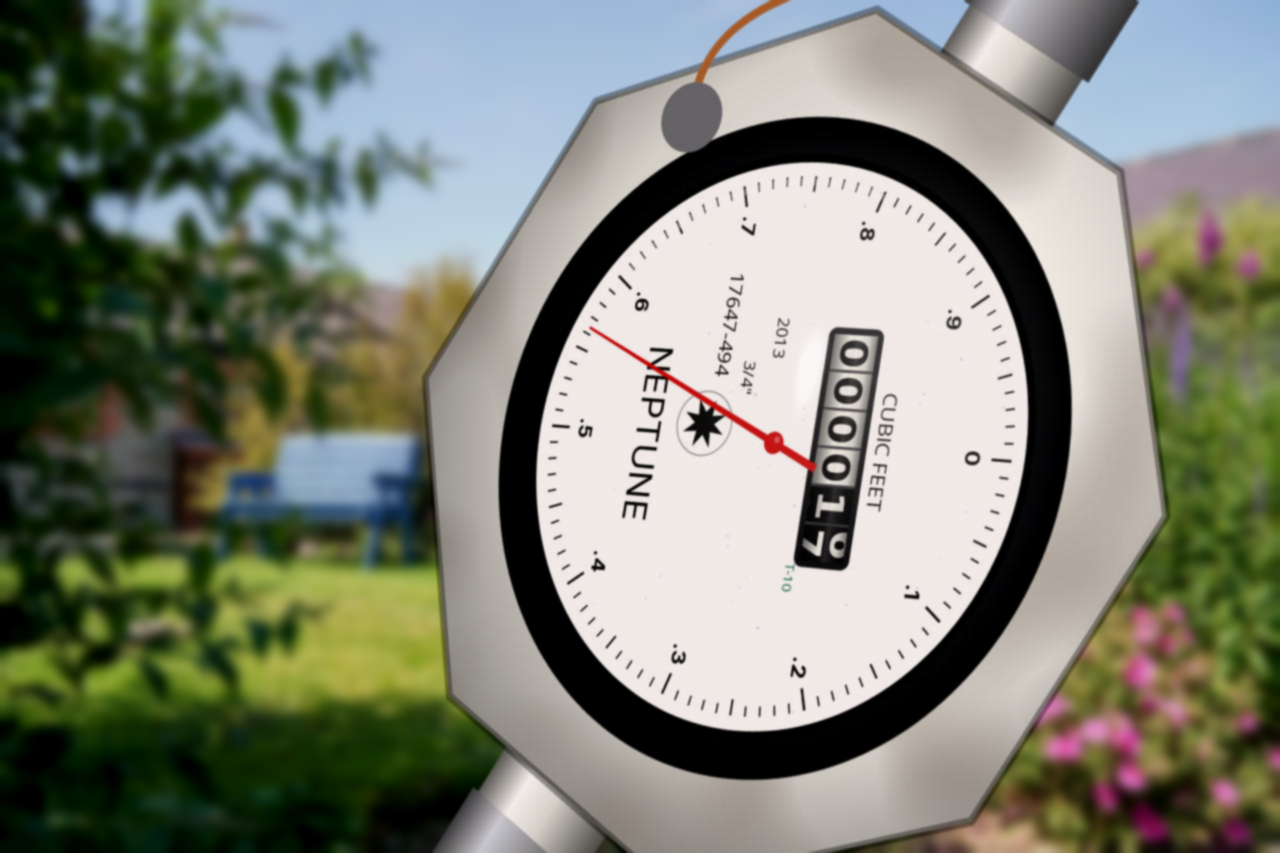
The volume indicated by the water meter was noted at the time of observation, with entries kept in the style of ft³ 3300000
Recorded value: ft³ 16.56
